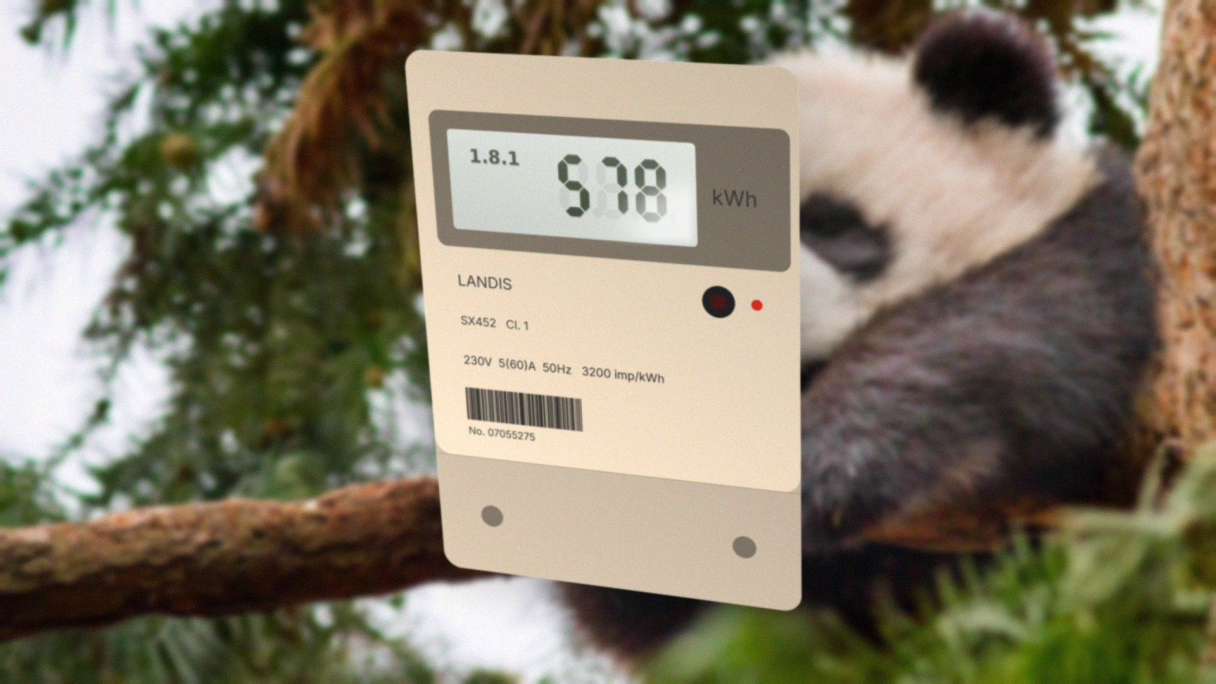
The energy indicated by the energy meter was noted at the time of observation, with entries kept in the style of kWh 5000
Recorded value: kWh 578
